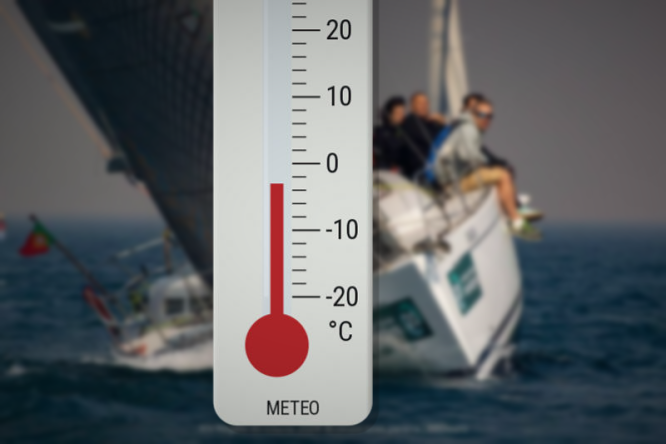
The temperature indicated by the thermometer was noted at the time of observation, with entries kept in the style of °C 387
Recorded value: °C -3
